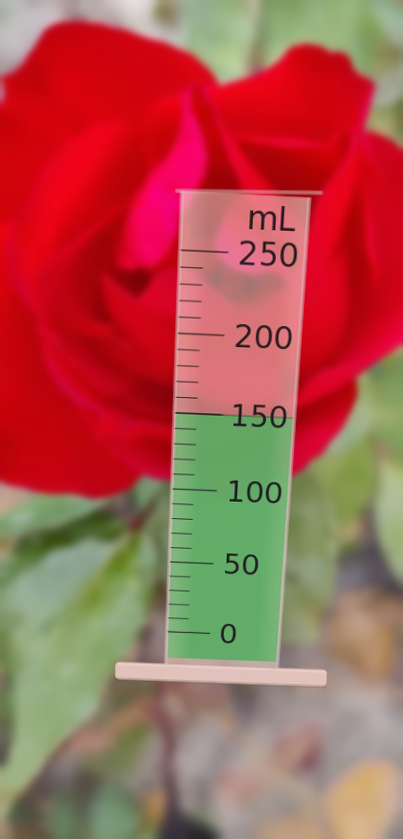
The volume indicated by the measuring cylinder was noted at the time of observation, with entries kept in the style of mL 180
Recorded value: mL 150
